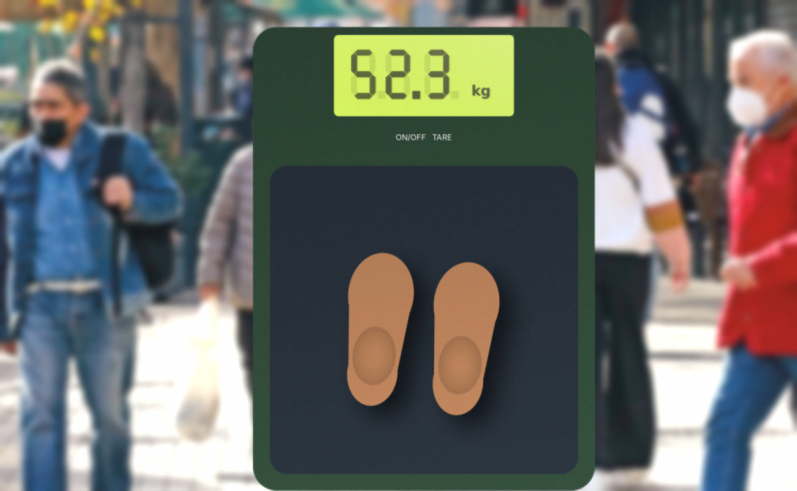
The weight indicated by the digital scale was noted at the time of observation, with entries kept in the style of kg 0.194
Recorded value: kg 52.3
